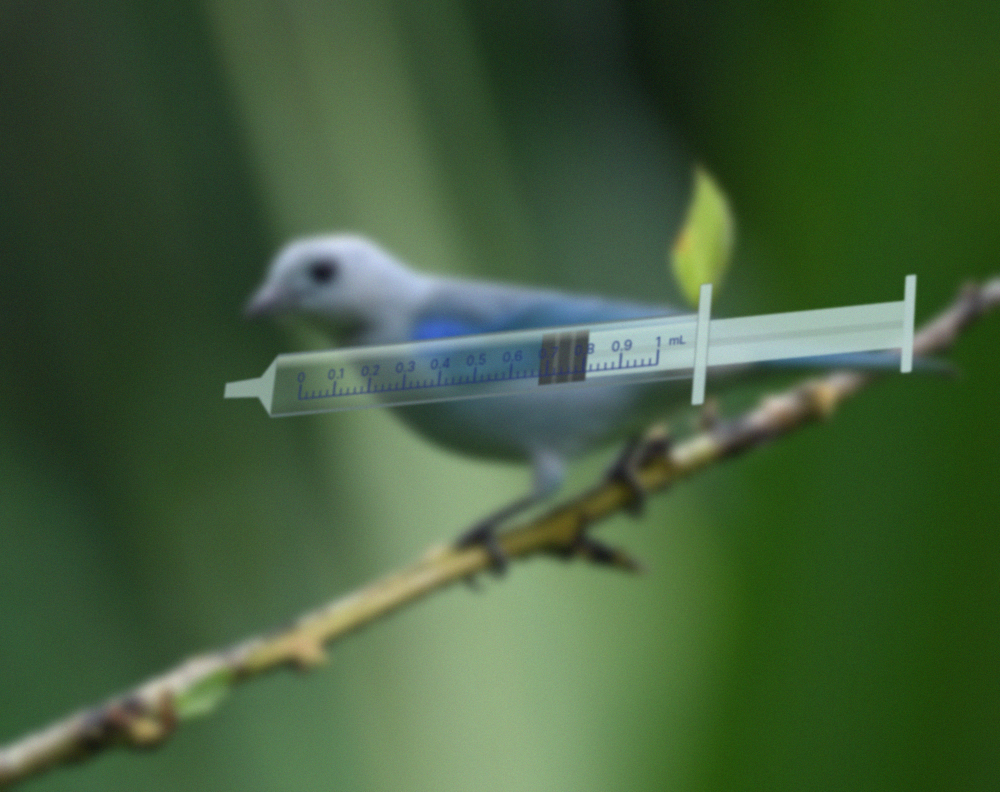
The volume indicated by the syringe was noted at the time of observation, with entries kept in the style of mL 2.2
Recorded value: mL 0.68
